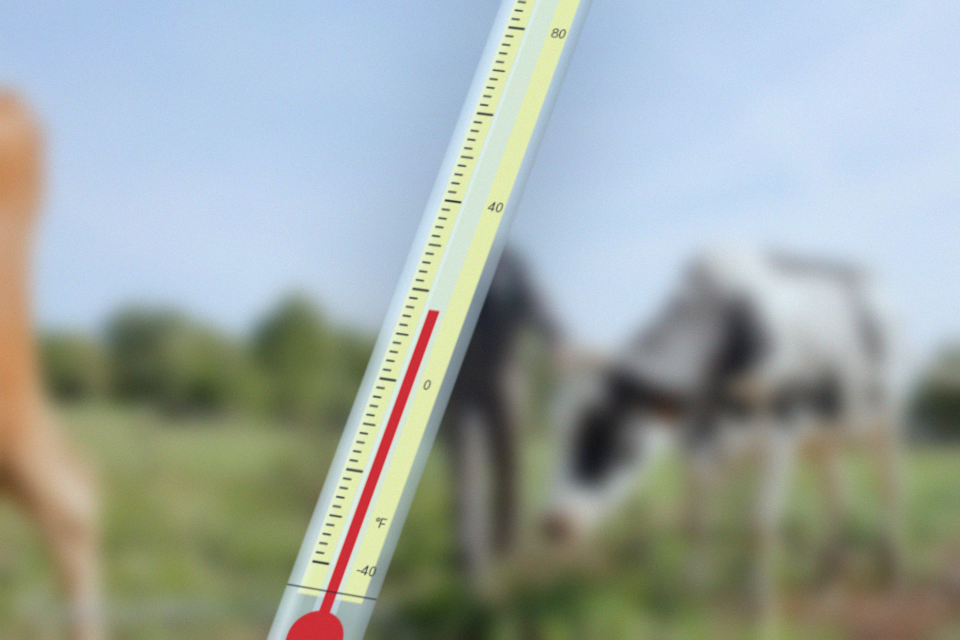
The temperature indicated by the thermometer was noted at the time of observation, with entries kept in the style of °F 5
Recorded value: °F 16
